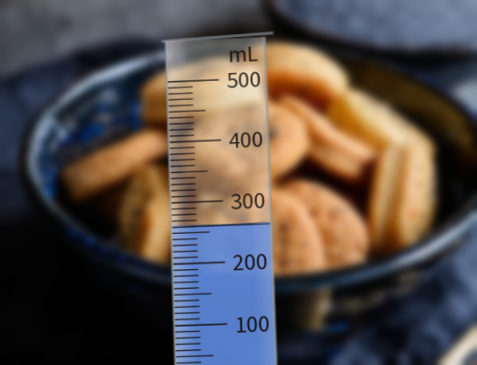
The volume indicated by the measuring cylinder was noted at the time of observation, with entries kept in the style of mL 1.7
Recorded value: mL 260
